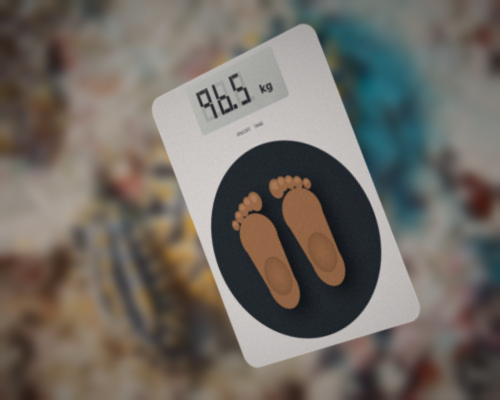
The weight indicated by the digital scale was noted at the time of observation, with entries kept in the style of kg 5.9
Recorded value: kg 96.5
